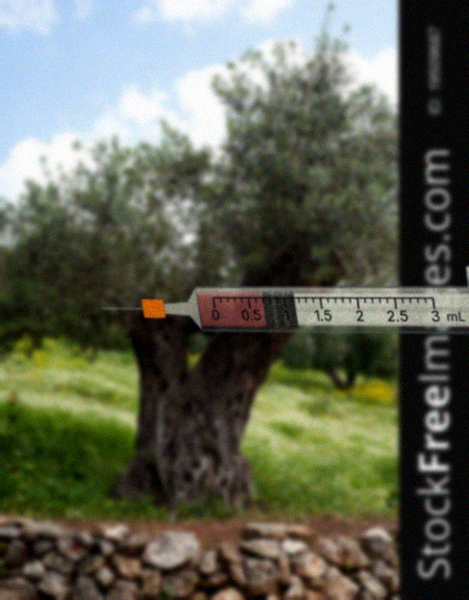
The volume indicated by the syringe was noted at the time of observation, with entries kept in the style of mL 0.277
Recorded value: mL 0.7
